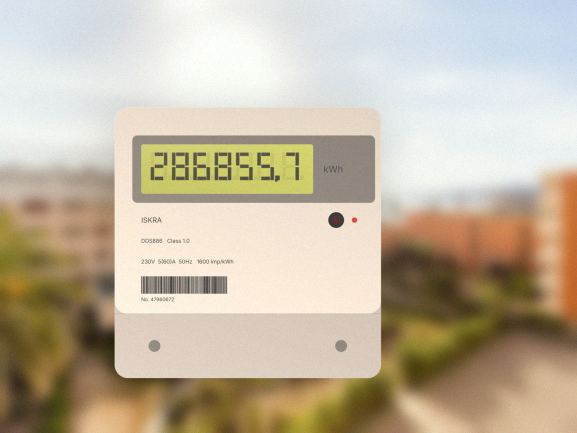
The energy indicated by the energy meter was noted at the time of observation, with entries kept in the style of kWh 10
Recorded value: kWh 286855.7
